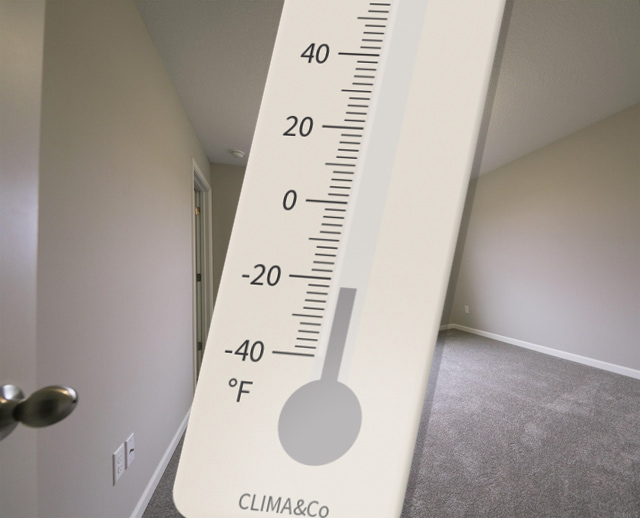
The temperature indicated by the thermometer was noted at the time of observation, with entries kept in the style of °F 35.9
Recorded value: °F -22
